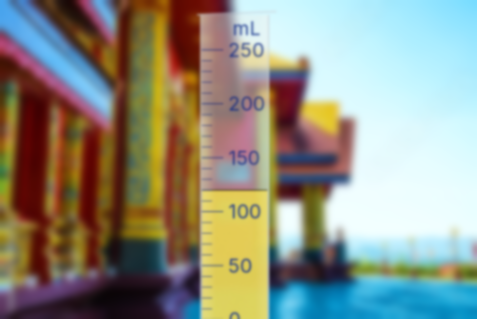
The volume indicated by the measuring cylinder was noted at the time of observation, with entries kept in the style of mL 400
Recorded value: mL 120
